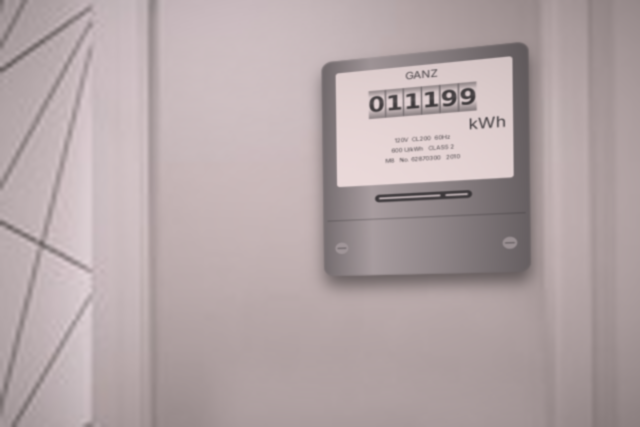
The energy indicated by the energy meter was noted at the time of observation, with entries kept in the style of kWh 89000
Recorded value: kWh 11199
